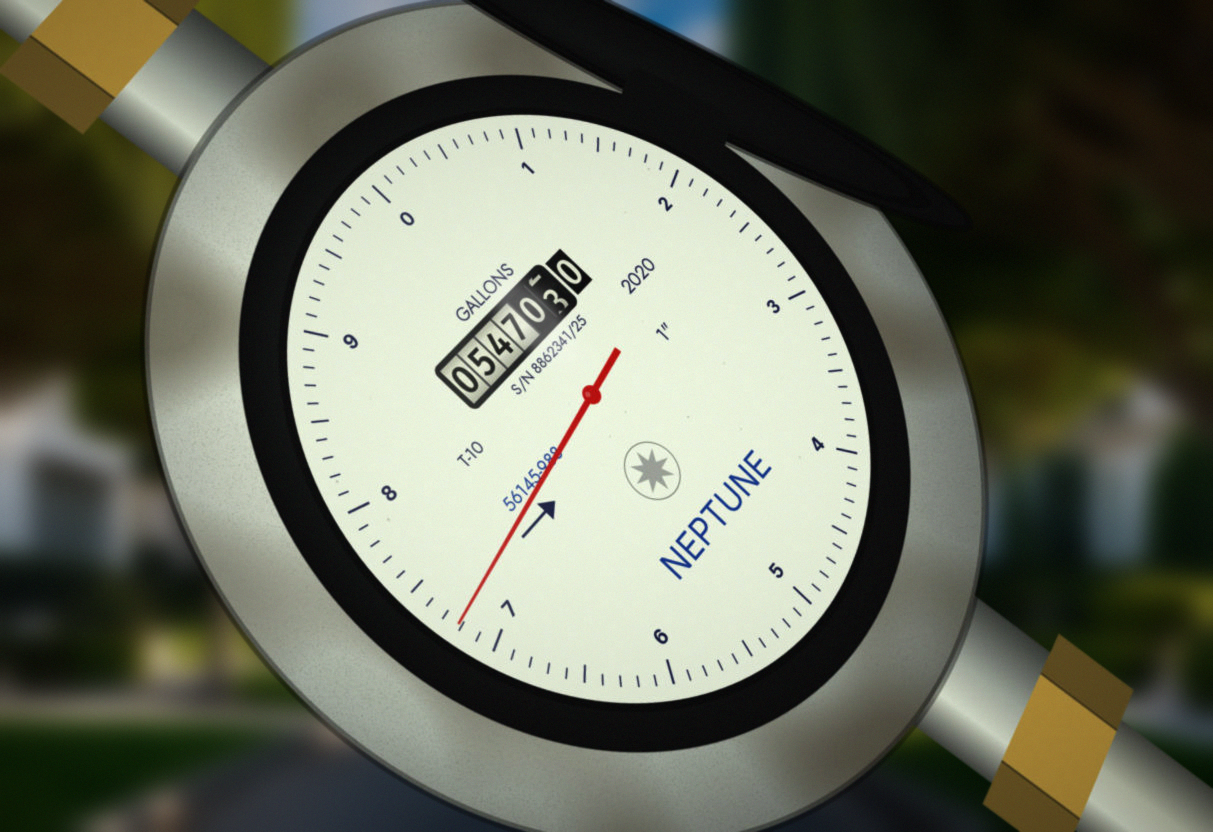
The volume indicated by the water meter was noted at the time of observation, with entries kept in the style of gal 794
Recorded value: gal 547027.2
